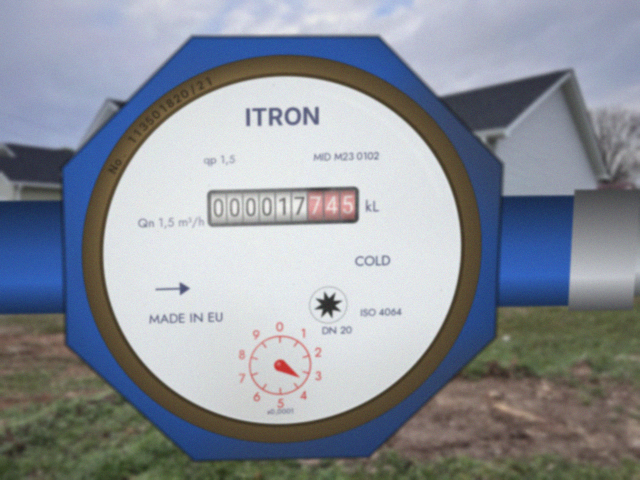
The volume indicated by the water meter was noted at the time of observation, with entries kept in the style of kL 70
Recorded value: kL 17.7453
